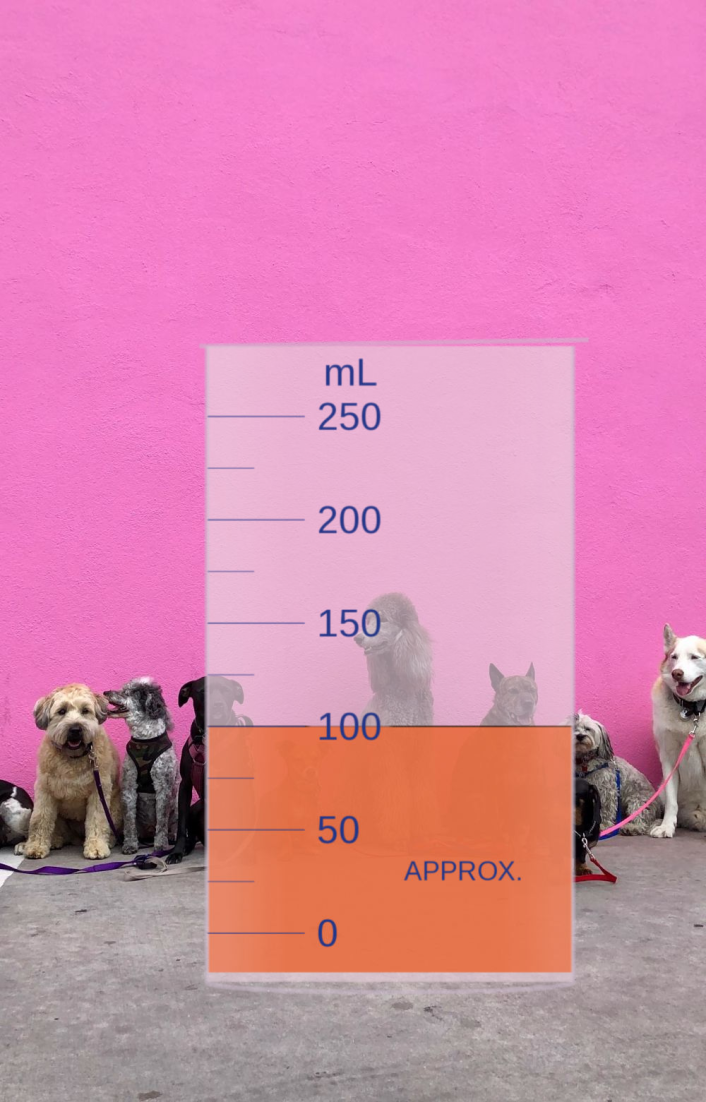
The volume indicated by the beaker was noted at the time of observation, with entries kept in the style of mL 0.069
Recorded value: mL 100
